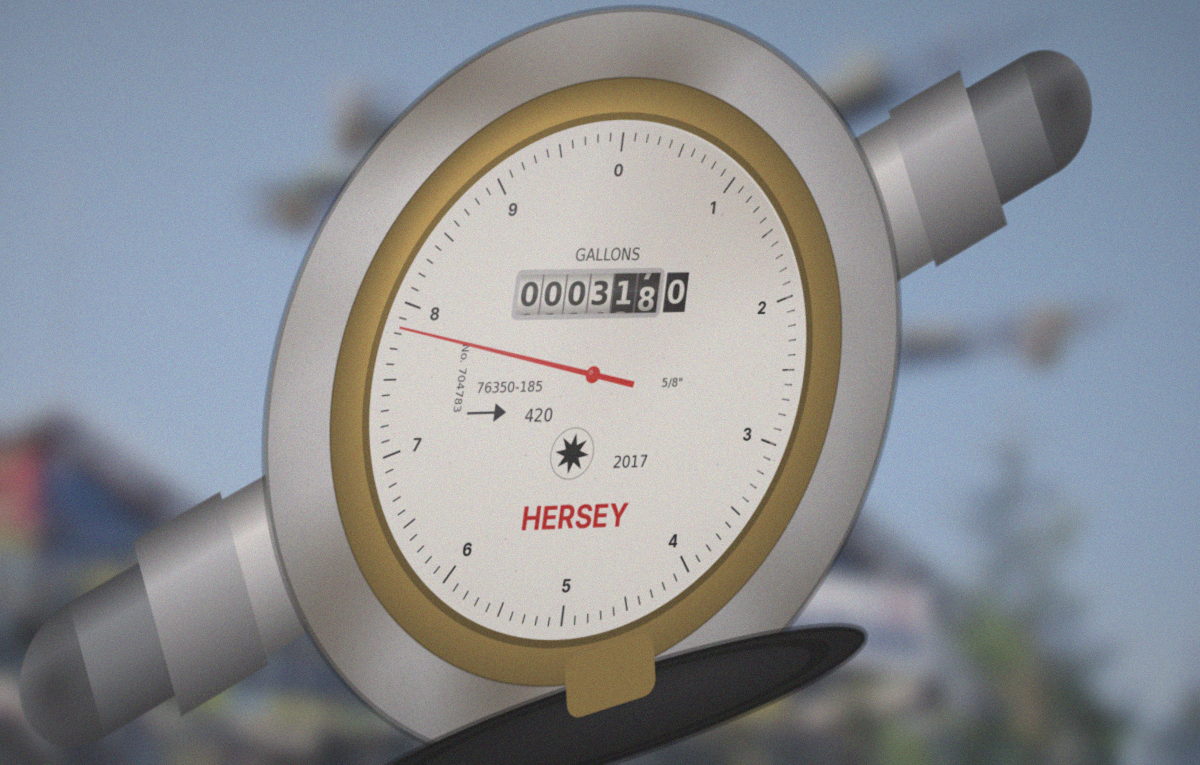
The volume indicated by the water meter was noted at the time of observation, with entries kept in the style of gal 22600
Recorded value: gal 3177.8
